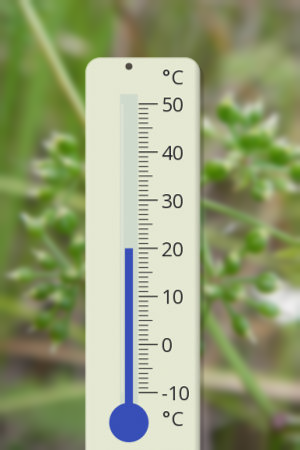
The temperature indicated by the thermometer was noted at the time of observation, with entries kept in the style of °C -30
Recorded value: °C 20
